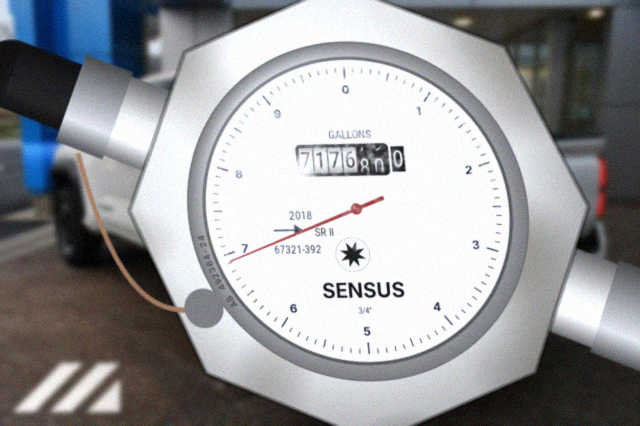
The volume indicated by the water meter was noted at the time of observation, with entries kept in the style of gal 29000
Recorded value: gal 7176796.9
